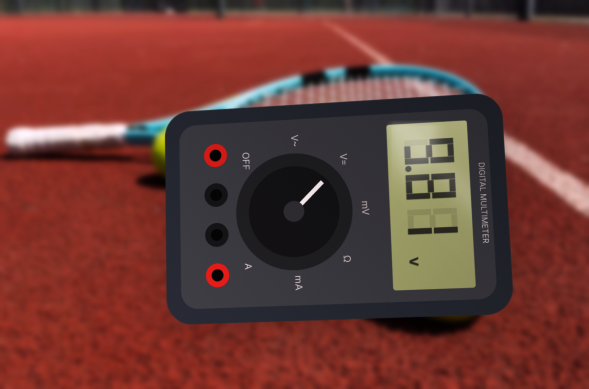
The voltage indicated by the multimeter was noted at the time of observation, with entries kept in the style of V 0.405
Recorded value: V 9.81
